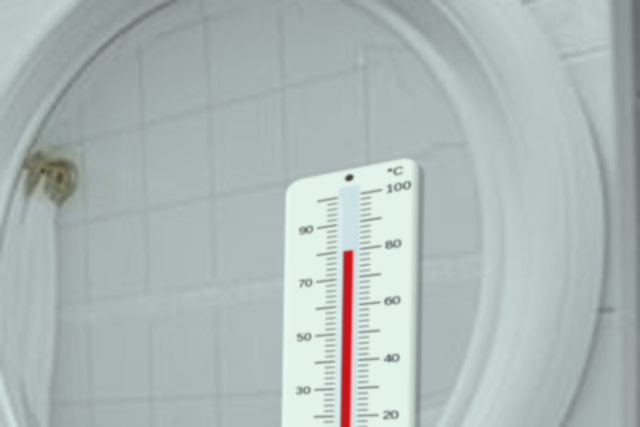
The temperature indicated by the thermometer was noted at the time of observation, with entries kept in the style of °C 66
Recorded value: °C 80
